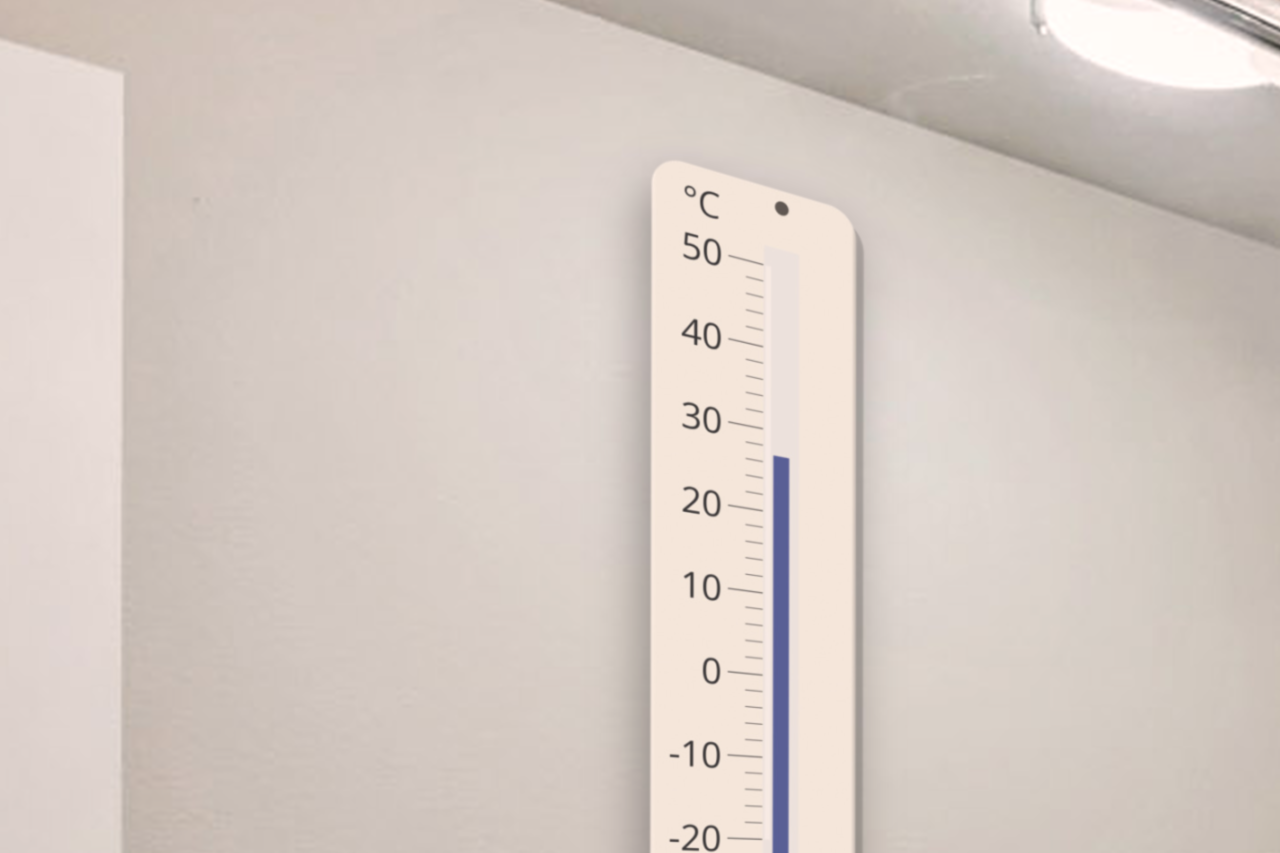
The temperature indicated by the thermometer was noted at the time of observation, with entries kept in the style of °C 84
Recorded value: °C 27
